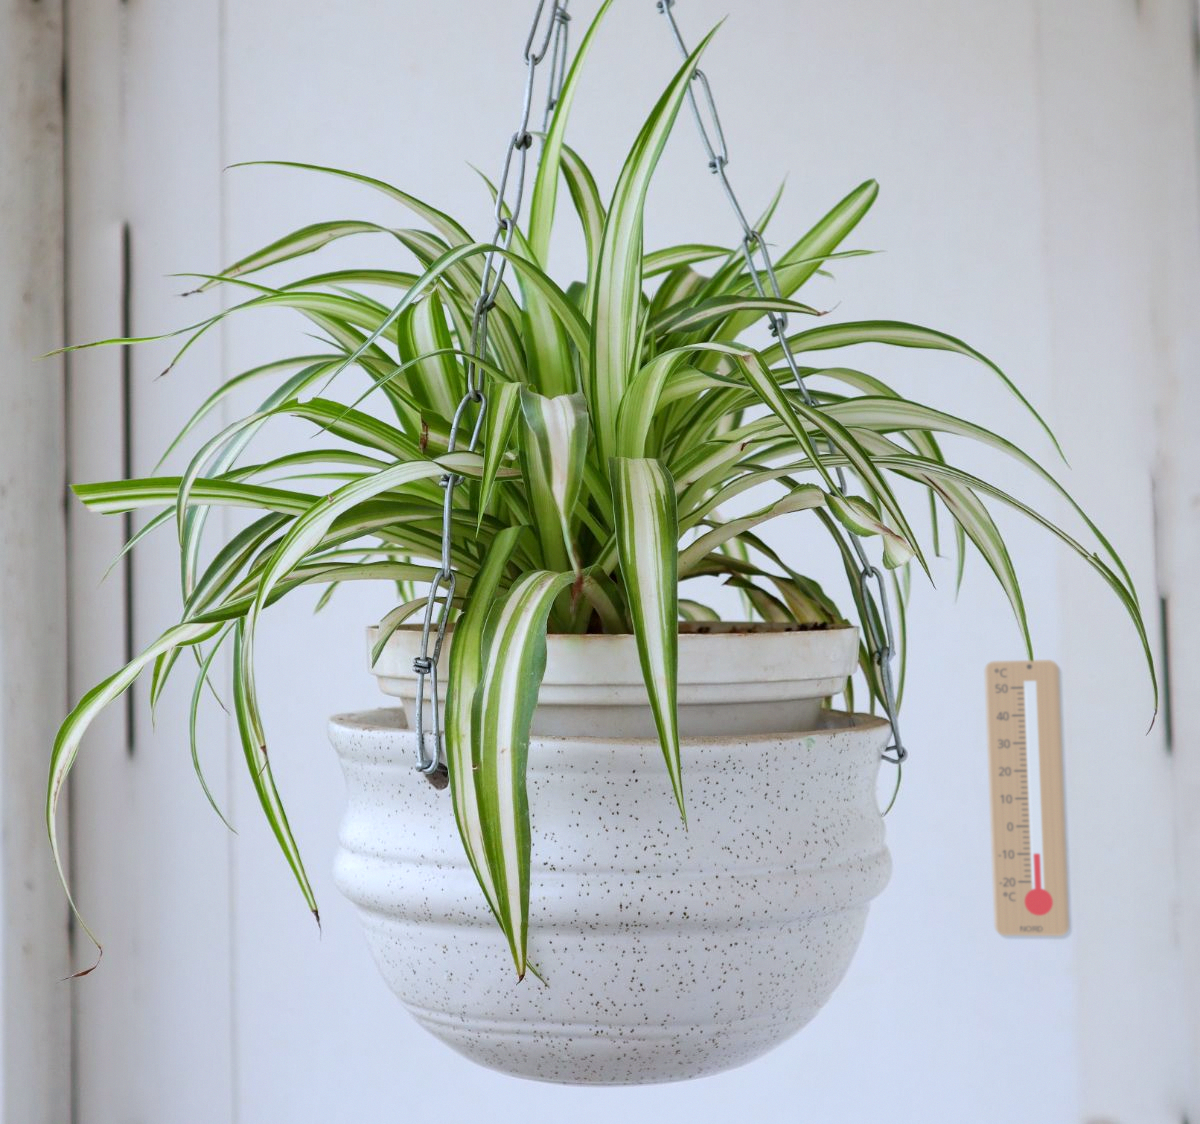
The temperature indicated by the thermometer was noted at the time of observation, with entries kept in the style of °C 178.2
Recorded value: °C -10
